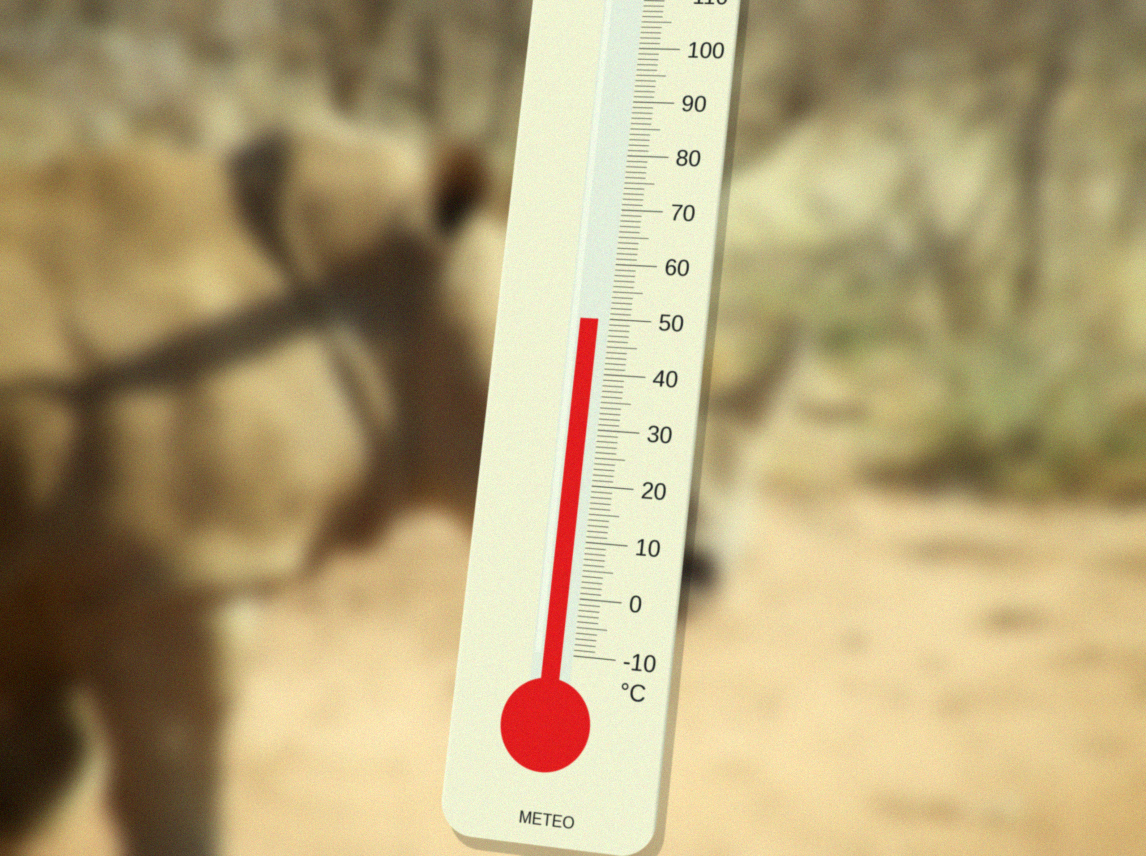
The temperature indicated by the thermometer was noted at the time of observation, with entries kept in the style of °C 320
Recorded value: °C 50
